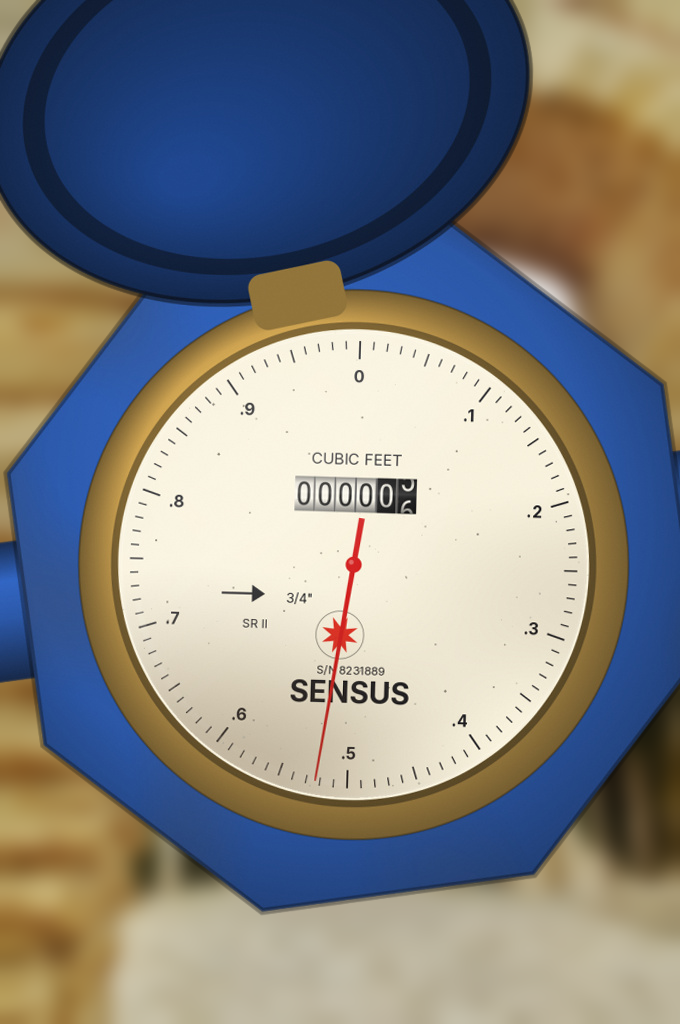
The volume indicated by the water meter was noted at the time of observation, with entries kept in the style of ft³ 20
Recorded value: ft³ 5.52
